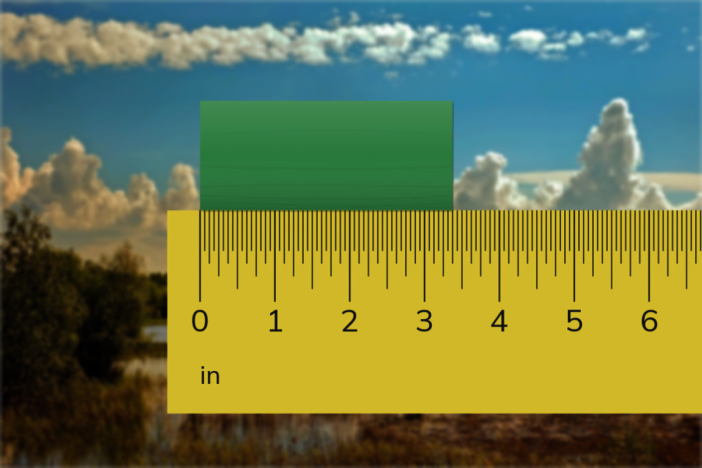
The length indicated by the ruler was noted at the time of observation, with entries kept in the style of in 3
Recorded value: in 3.375
